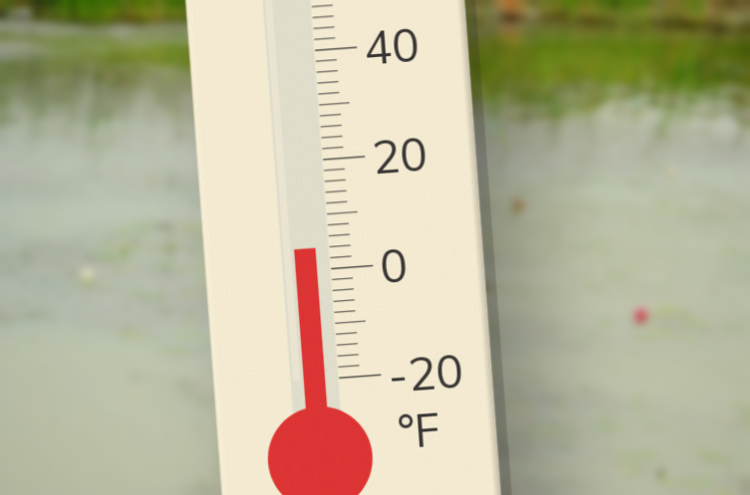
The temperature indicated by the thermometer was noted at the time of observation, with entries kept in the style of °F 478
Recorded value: °F 4
